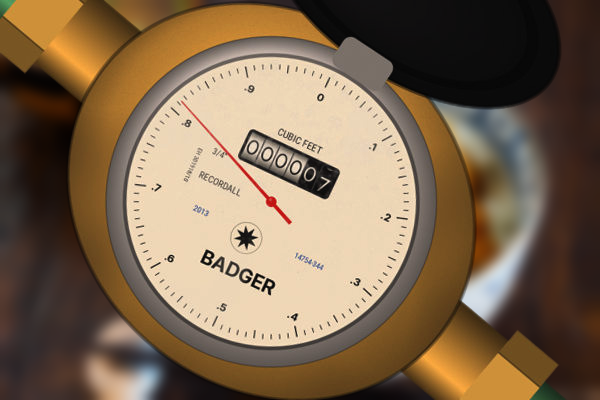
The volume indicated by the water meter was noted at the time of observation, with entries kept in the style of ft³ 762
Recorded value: ft³ 6.81
